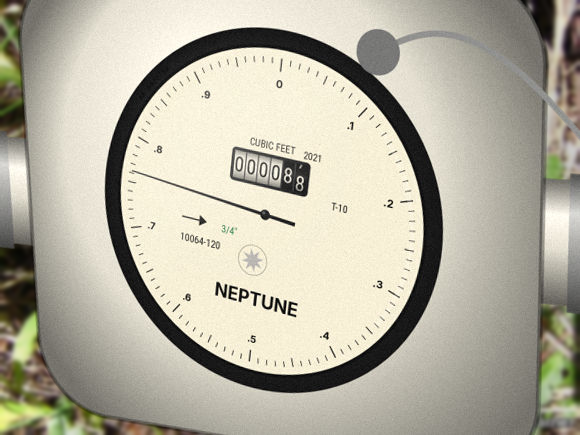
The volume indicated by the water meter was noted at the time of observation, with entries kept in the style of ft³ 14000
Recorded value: ft³ 87.76
